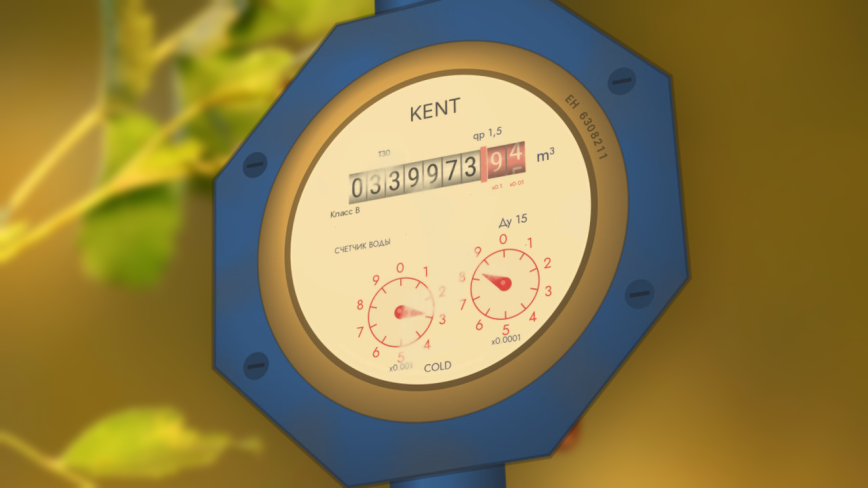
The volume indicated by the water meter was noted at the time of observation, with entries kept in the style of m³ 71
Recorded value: m³ 339973.9428
